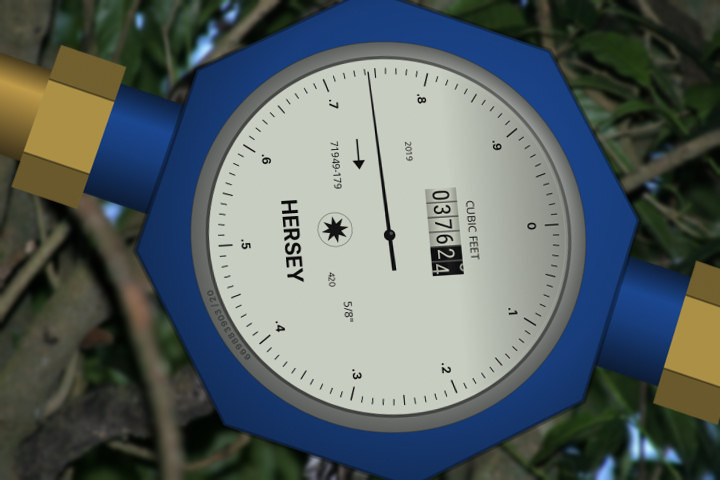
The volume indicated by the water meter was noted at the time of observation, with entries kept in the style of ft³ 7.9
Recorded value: ft³ 37623.74
